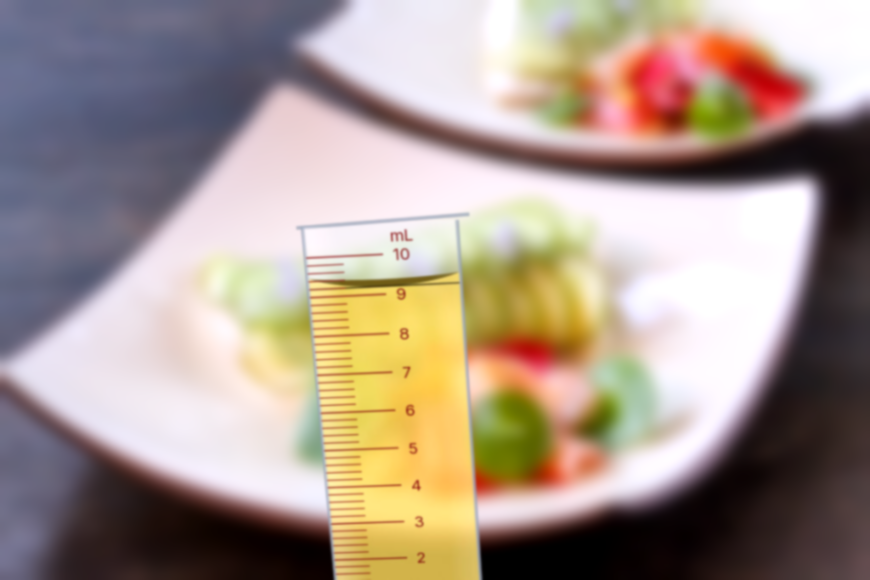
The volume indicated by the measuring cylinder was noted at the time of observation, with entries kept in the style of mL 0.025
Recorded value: mL 9.2
